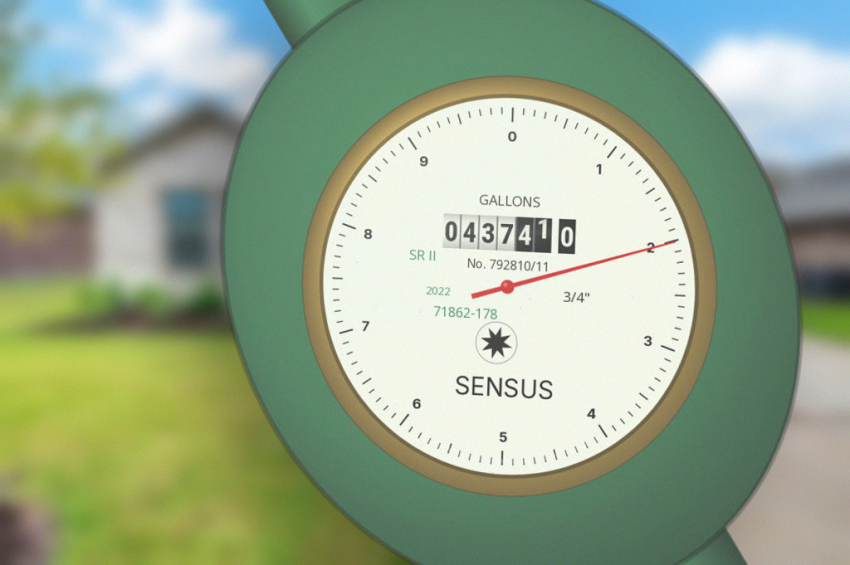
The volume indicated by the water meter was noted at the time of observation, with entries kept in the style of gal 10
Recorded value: gal 437412.0
